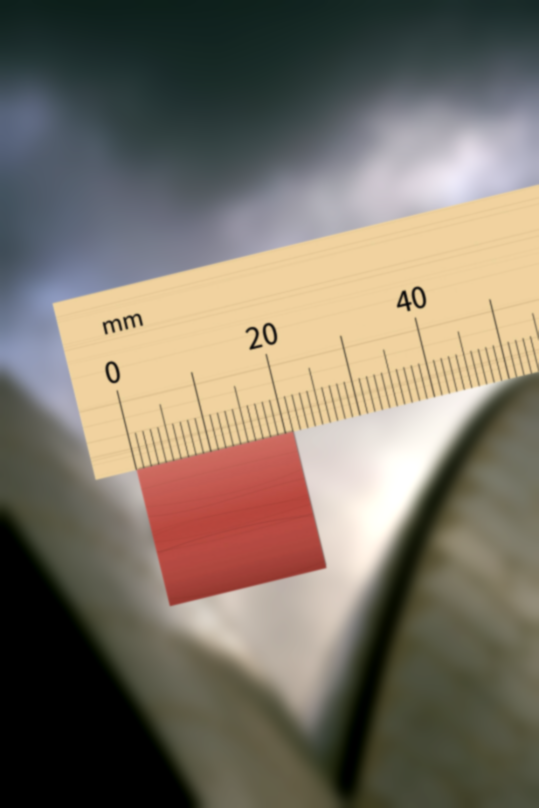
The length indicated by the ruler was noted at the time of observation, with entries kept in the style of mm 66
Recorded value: mm 21
